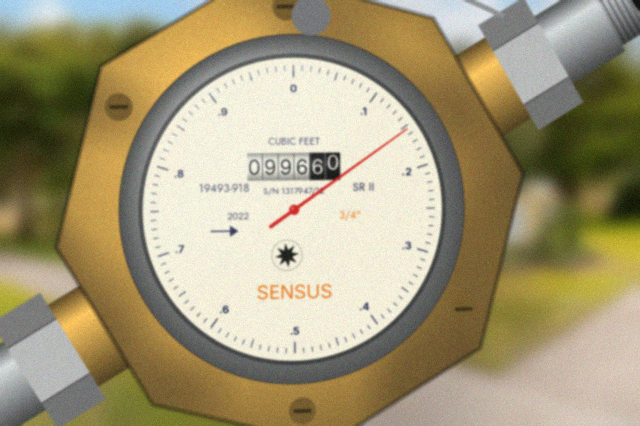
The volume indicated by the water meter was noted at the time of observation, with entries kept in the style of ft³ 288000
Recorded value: ft³ 99660.15
